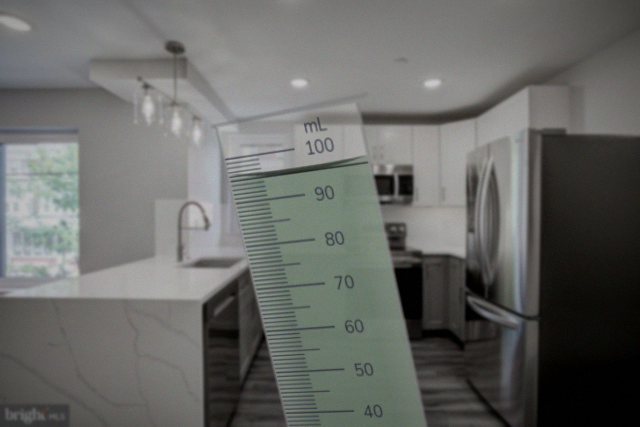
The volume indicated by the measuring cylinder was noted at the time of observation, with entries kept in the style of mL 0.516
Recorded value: mL 95
